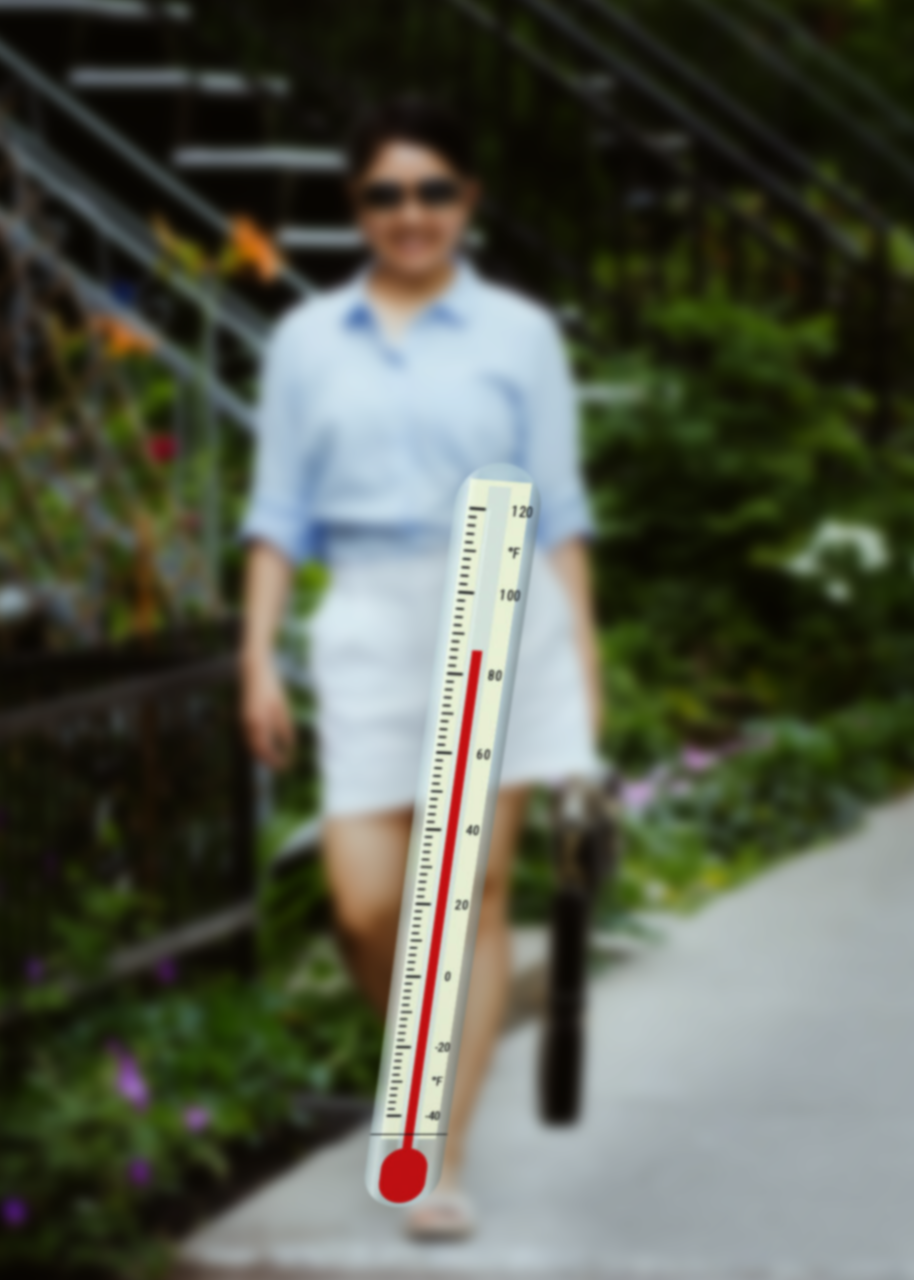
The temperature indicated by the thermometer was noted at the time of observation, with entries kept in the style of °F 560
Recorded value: °F 86
